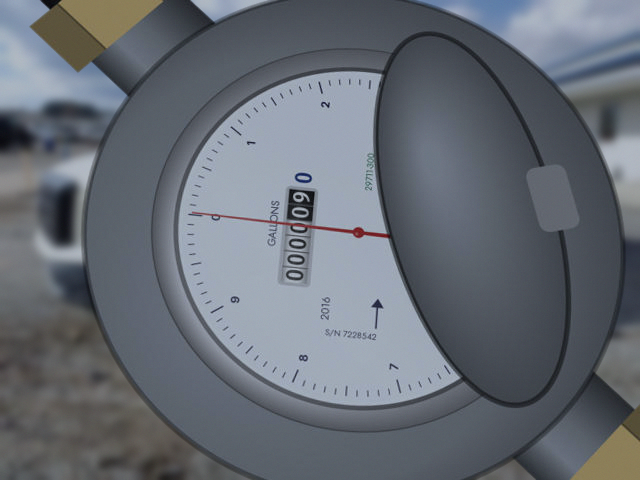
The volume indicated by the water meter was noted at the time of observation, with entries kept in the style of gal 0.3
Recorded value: gal 90.0
